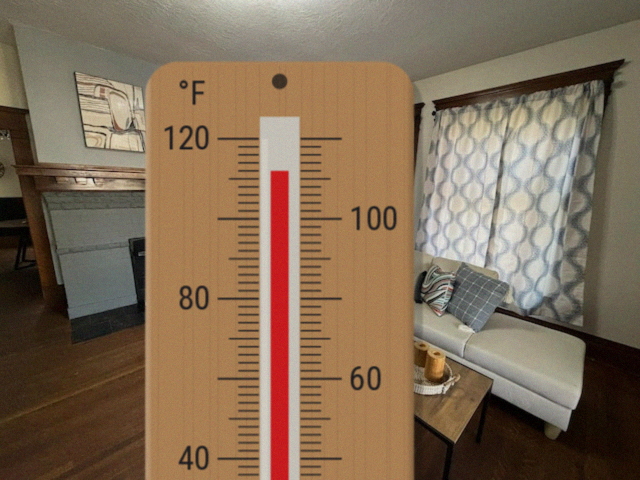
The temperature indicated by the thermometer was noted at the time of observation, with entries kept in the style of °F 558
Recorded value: °F 112
